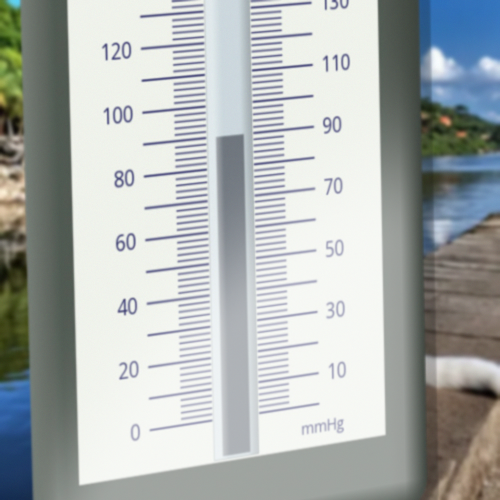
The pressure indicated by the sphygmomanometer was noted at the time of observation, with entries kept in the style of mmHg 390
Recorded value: mmHg 90
